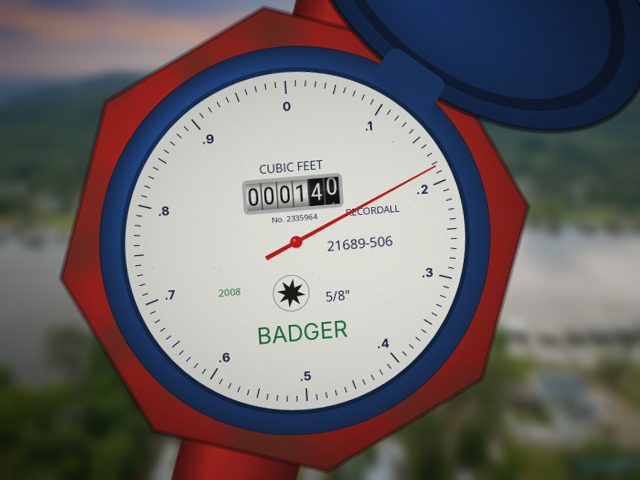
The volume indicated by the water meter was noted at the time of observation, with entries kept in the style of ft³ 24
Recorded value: ft³ 140.18
